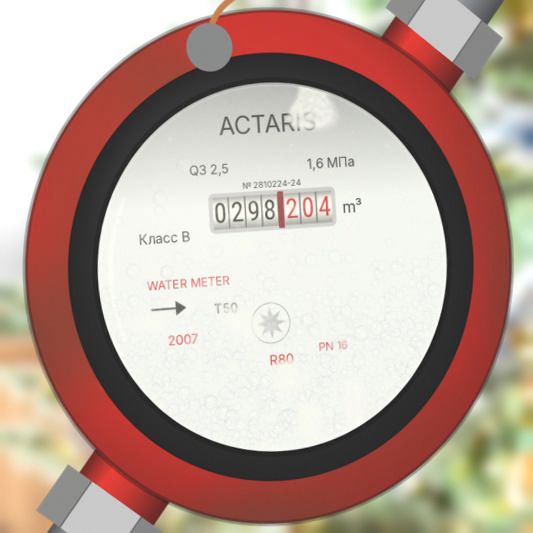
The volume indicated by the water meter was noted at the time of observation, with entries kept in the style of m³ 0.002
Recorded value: m³ 298.204
